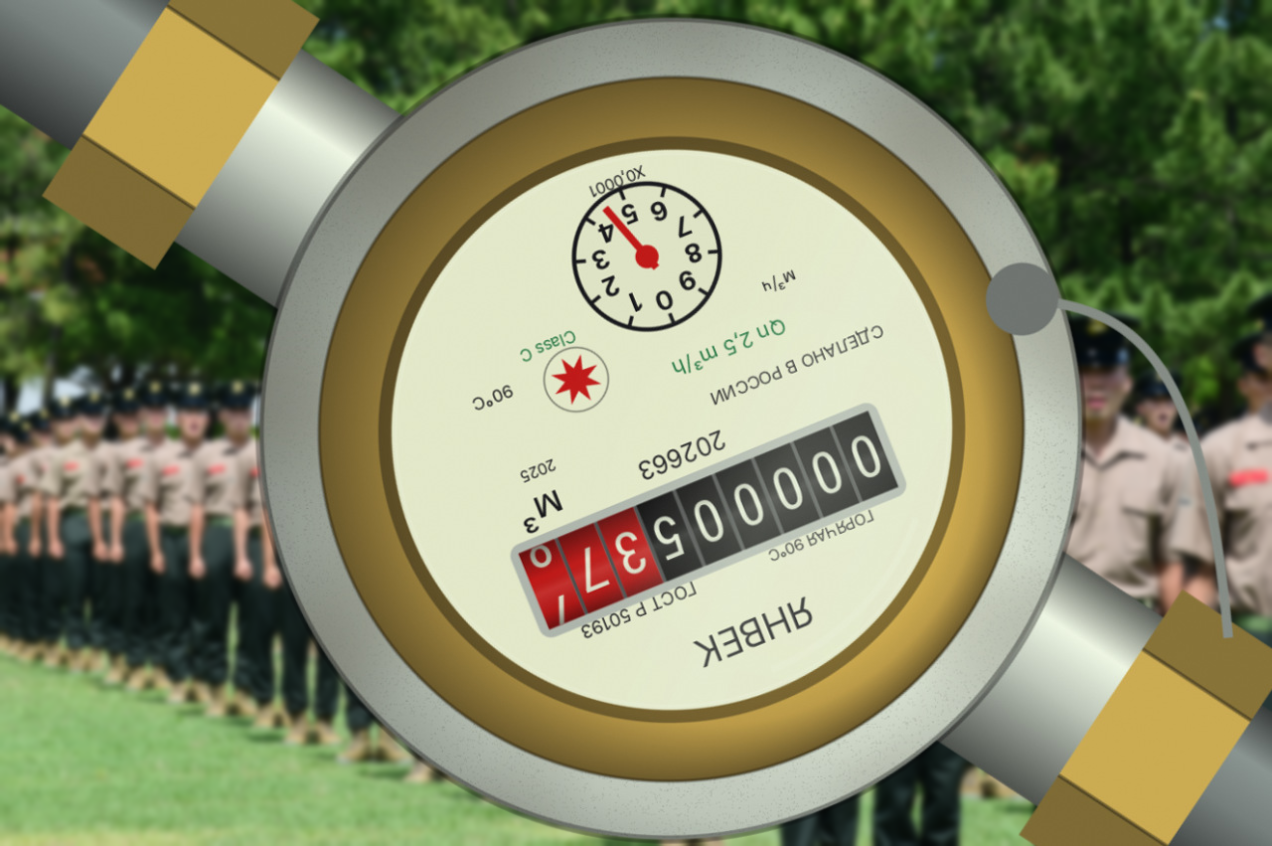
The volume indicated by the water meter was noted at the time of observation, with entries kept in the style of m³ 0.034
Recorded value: m³ 5.3774
